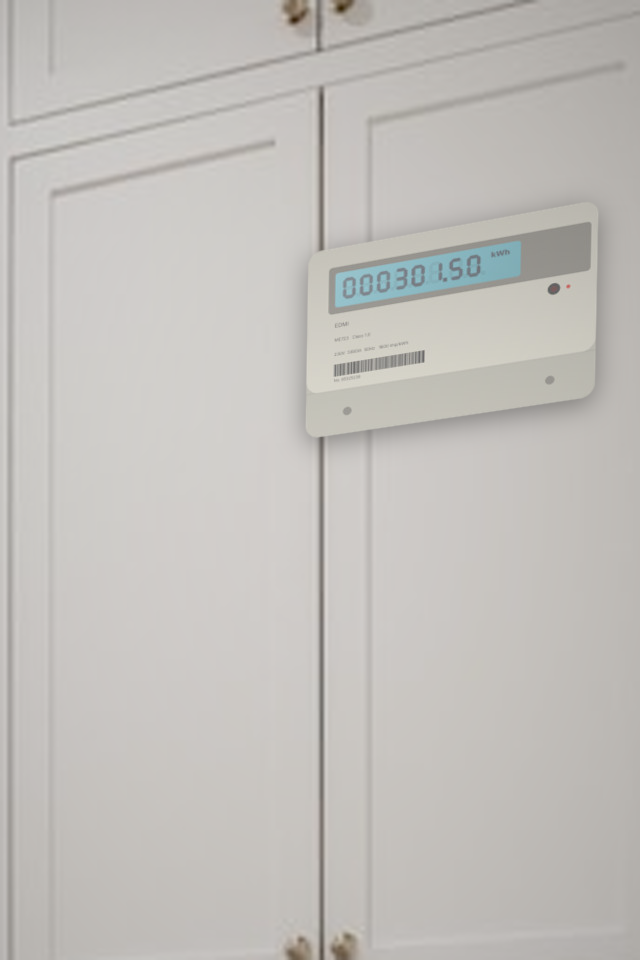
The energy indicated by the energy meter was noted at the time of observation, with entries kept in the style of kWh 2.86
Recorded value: kWh 301.50
